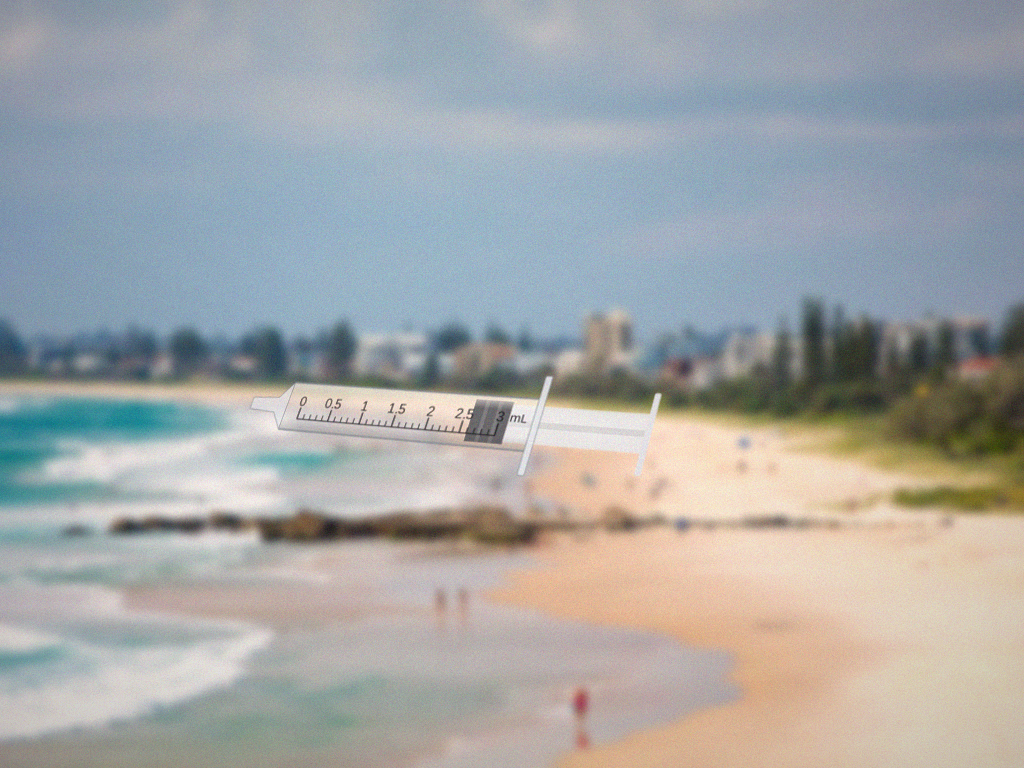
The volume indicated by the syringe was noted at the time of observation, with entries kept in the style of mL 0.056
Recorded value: mL 2.6
